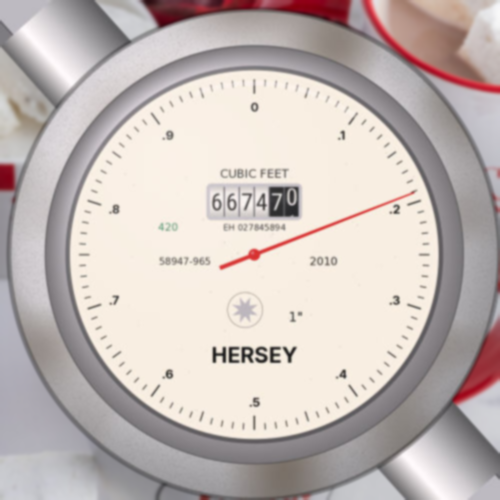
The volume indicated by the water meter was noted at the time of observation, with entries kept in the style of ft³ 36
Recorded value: ft³ 667470.19
